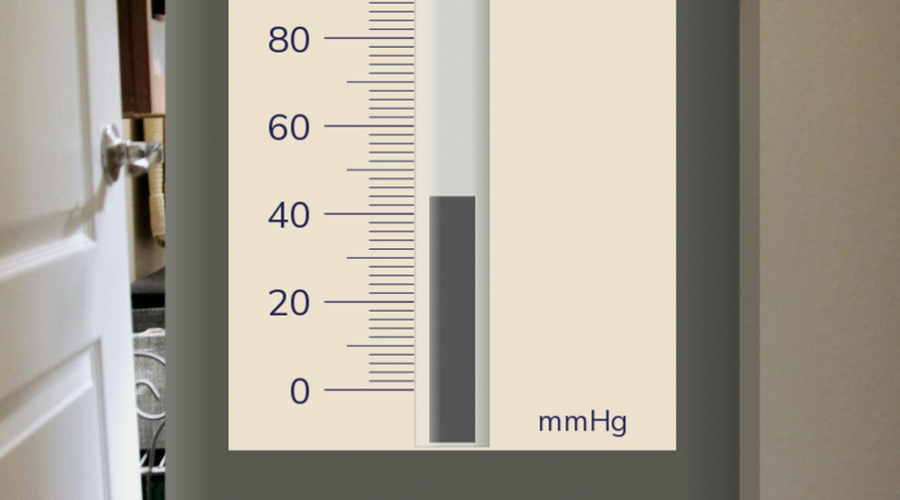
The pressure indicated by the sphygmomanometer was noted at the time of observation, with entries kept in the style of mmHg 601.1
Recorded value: mmHg 44
